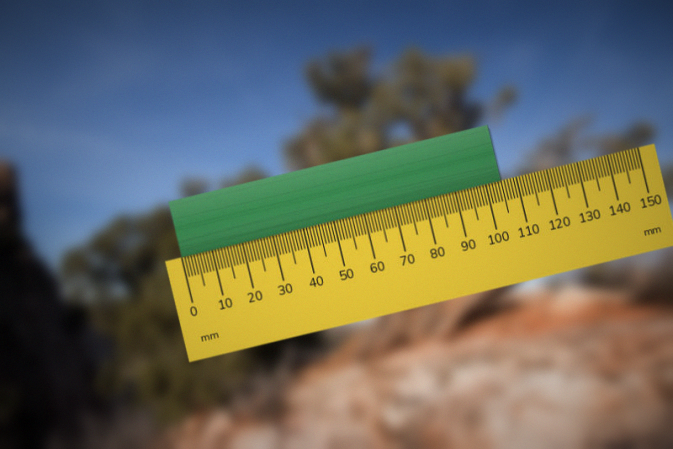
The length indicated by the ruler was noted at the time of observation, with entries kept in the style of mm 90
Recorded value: mm 105
